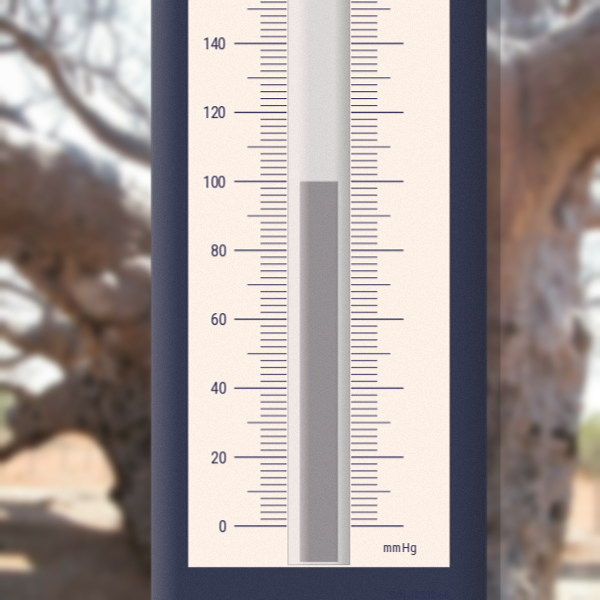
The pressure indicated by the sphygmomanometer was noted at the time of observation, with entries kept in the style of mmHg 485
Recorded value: mmHg 100
